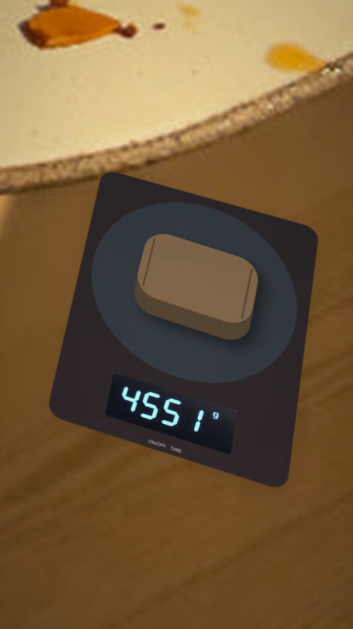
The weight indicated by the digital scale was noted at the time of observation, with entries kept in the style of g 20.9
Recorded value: g 4551
